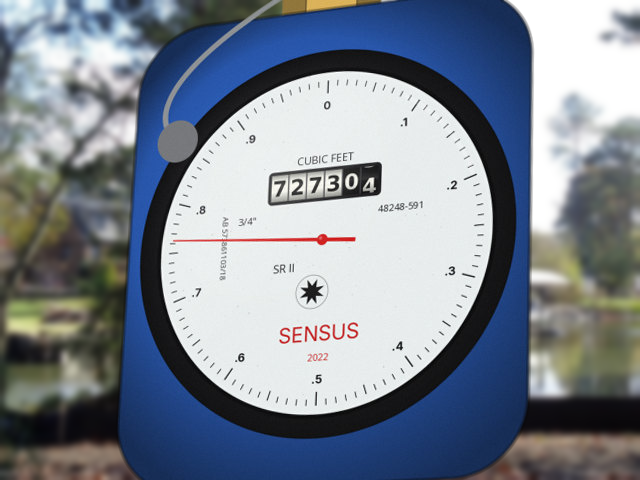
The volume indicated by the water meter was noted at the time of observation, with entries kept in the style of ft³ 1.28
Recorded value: ft³ 727303.76
